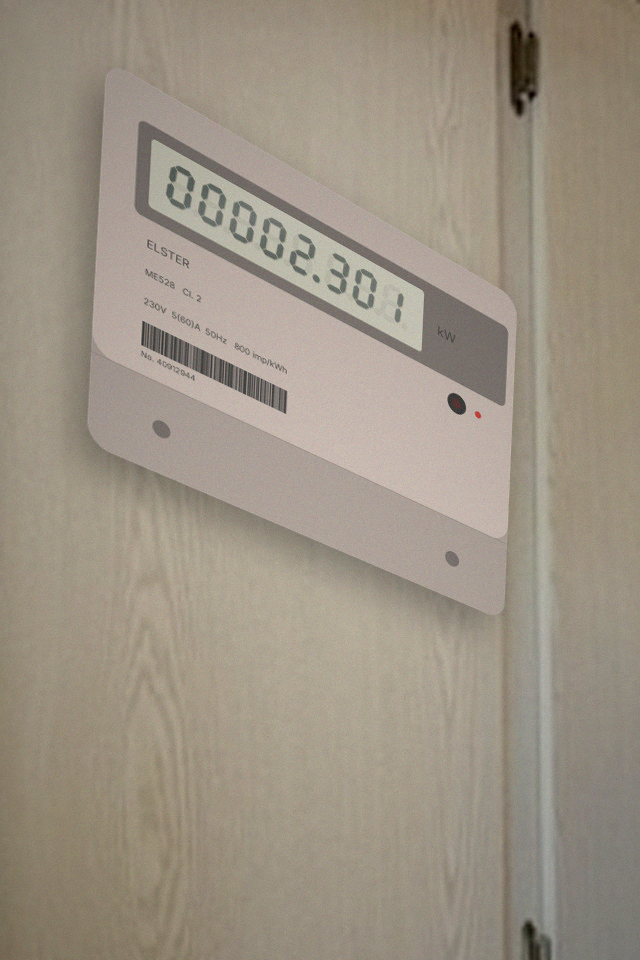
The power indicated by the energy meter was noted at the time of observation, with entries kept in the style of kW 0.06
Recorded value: kW 2.301
